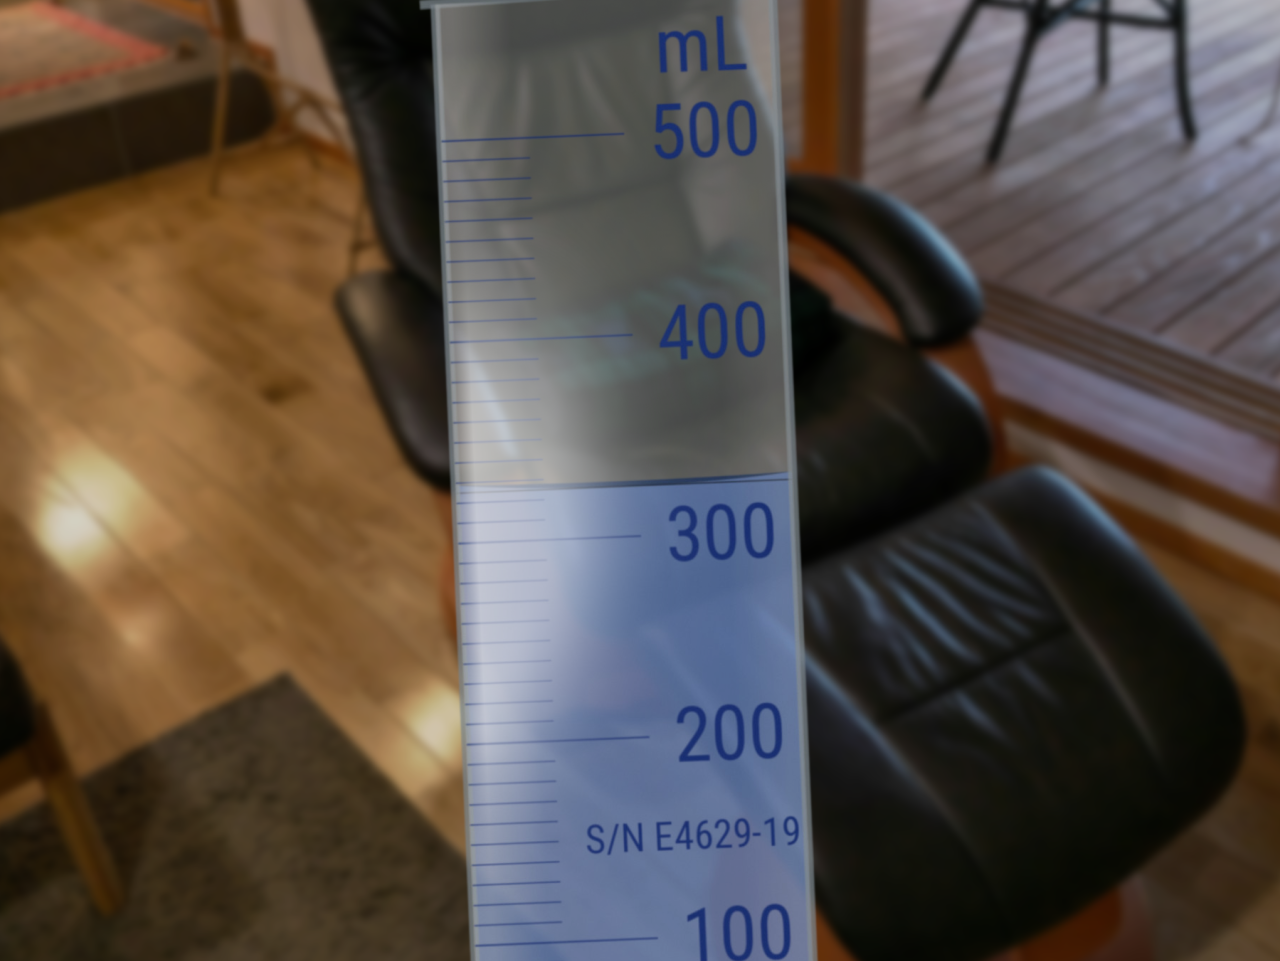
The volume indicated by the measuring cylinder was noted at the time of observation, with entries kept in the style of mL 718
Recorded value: mL 325
